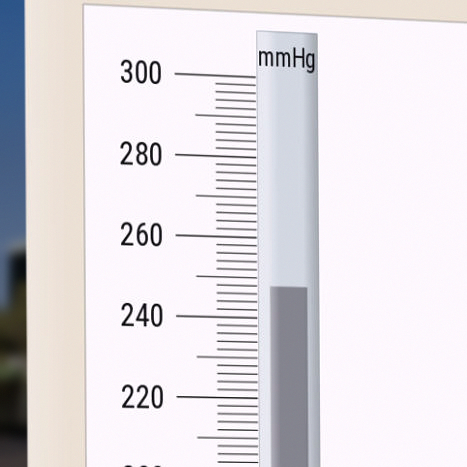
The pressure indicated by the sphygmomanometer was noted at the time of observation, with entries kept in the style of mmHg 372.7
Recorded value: mmHg 248
